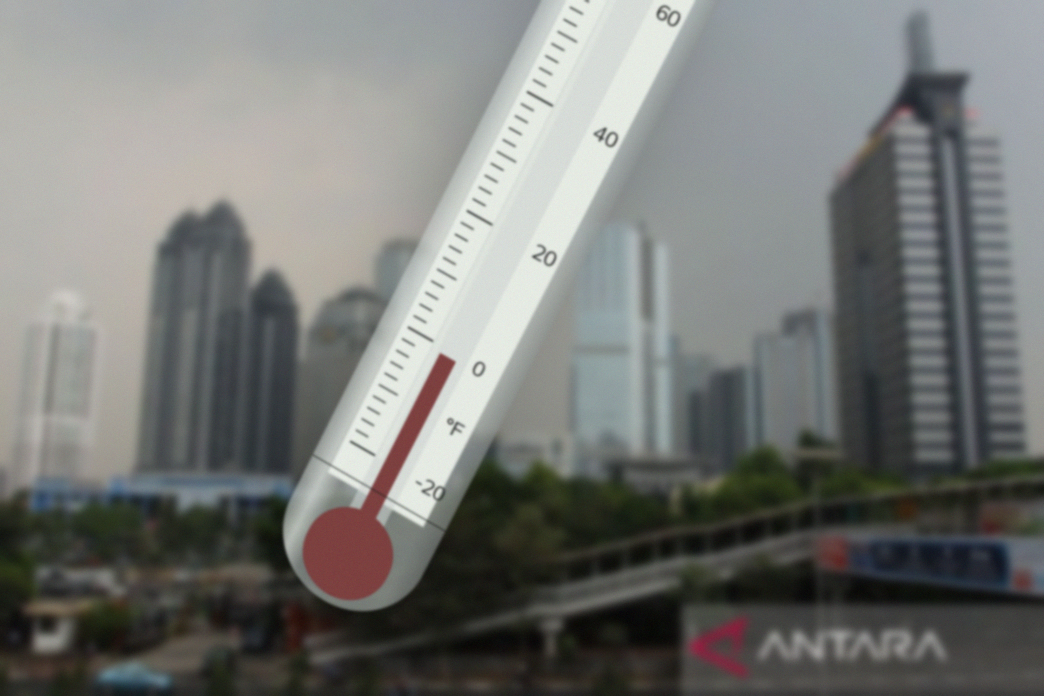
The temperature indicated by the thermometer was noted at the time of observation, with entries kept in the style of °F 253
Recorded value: °F -1
